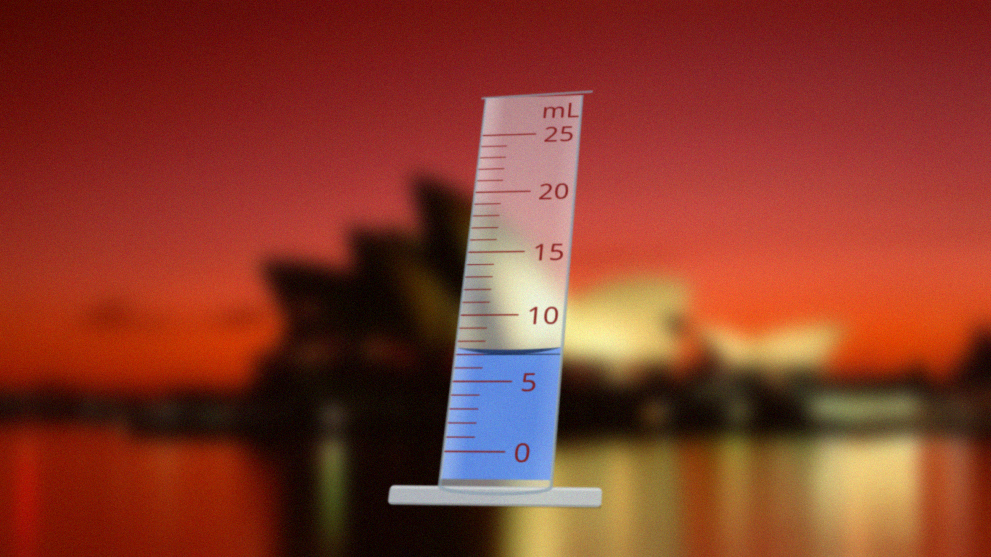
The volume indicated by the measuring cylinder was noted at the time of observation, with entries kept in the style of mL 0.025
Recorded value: mL 7
